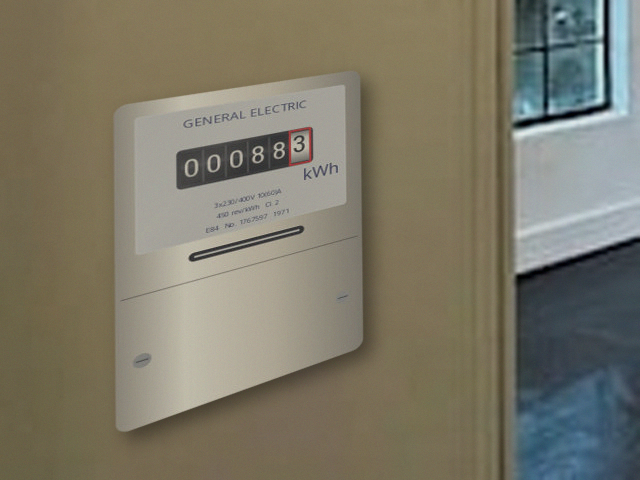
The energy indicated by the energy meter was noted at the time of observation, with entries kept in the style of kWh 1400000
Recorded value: kWh 88.3
